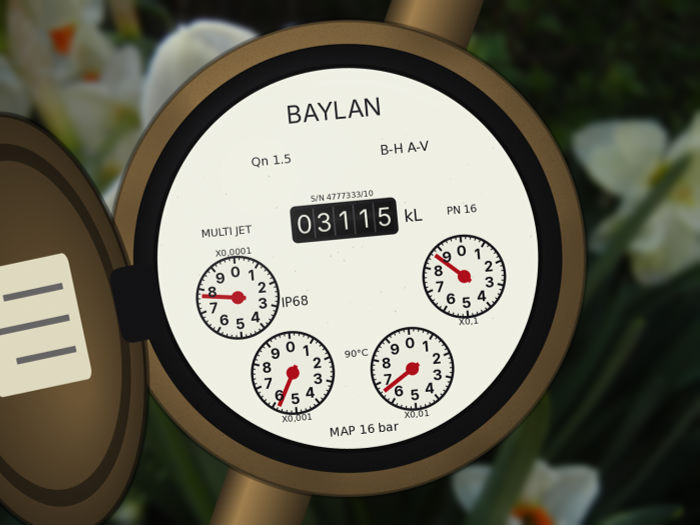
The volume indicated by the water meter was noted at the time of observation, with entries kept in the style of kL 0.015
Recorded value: kL 3115.8657
